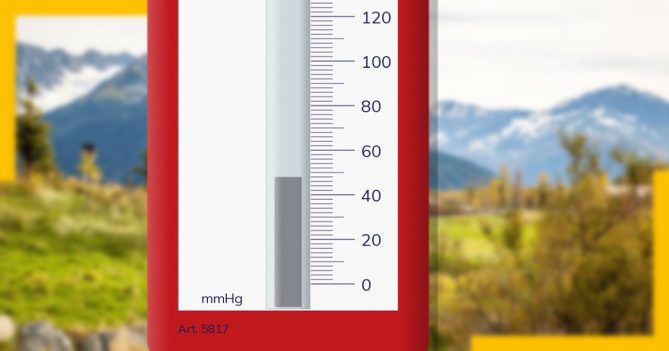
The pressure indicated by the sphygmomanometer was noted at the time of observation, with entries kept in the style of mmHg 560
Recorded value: mmHg 48
